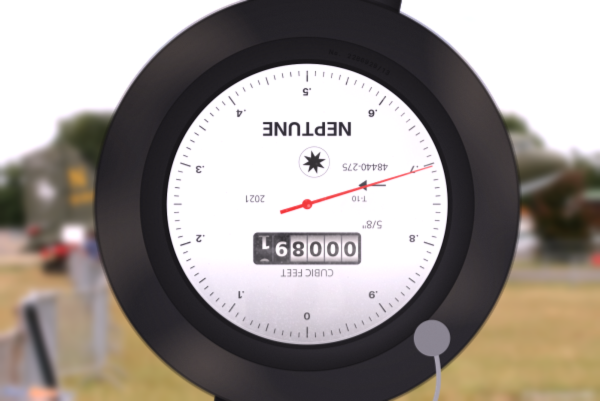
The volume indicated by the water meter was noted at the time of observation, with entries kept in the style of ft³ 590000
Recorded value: ft³ 890.70
